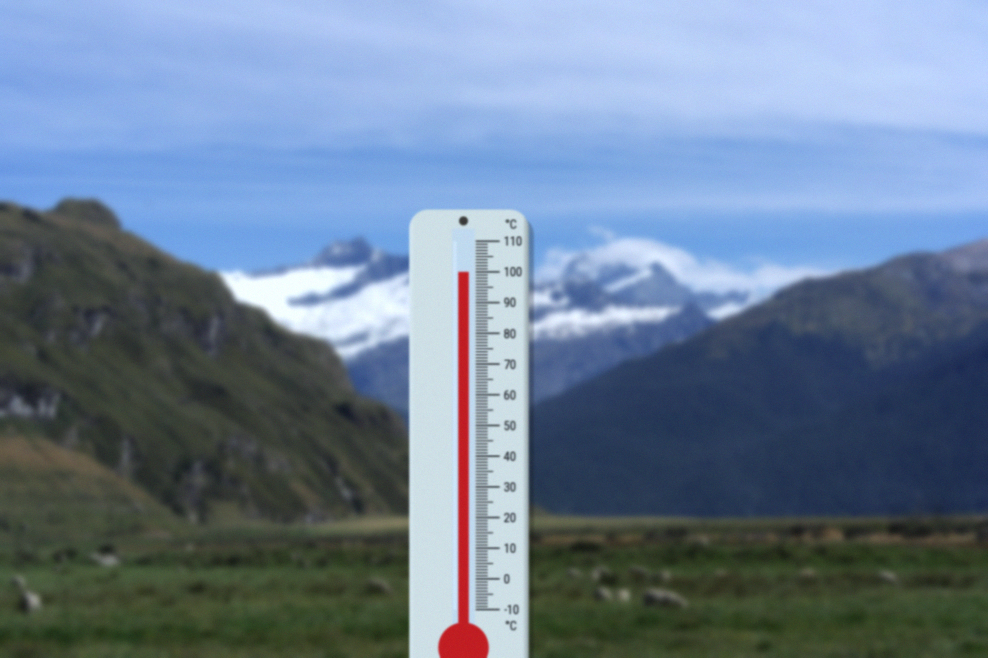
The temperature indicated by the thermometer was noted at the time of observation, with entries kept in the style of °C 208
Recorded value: °C 100
